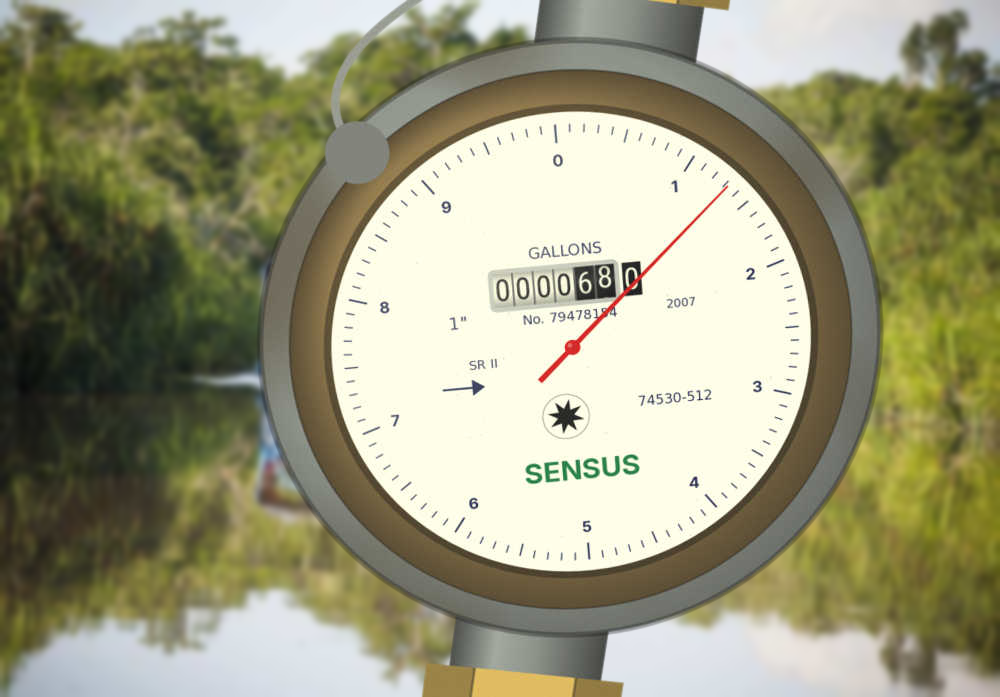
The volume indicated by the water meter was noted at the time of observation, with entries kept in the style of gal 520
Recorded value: gal 681.3
